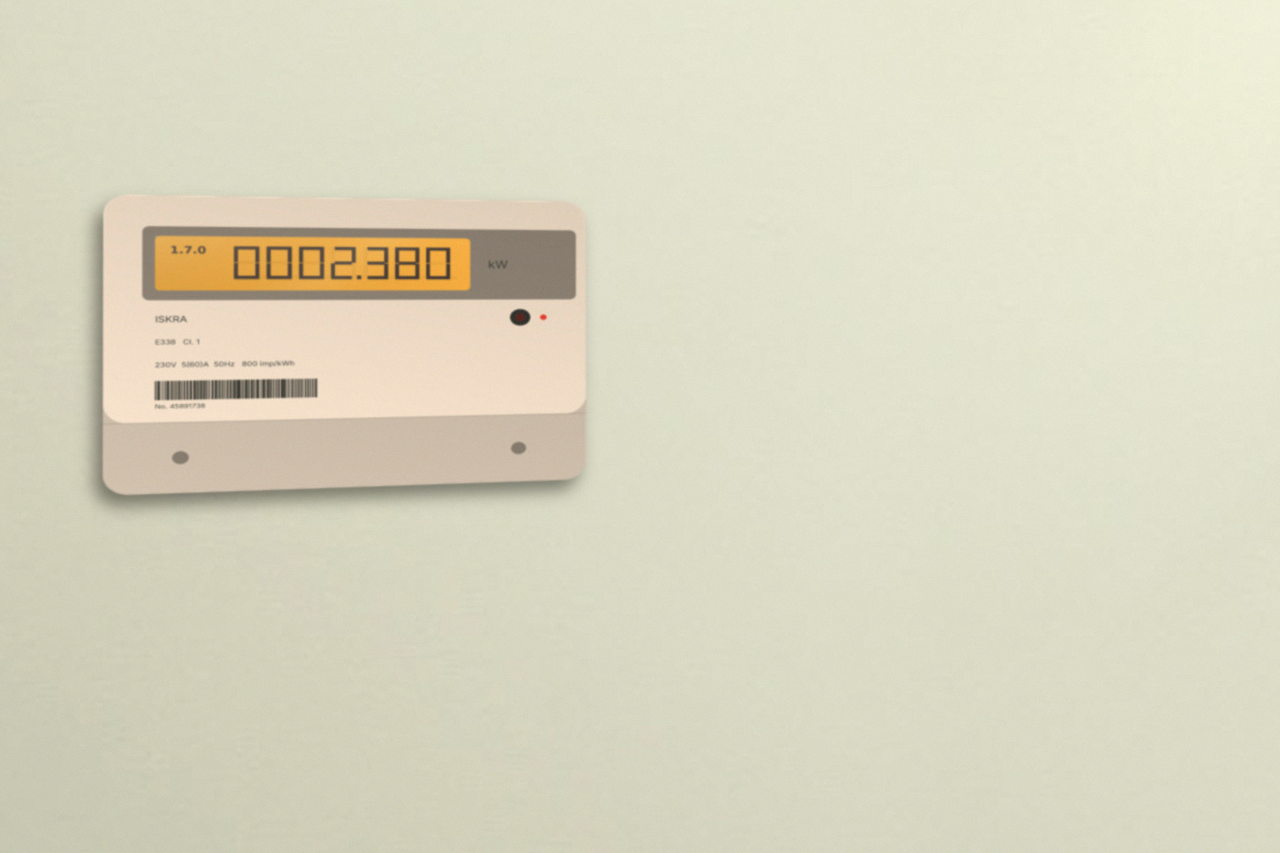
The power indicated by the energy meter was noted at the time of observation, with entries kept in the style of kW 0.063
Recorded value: kW 2.380
